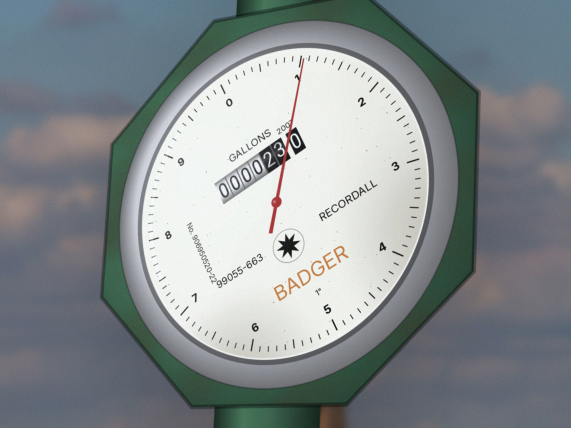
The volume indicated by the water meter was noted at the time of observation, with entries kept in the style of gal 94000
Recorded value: gal 231.0
